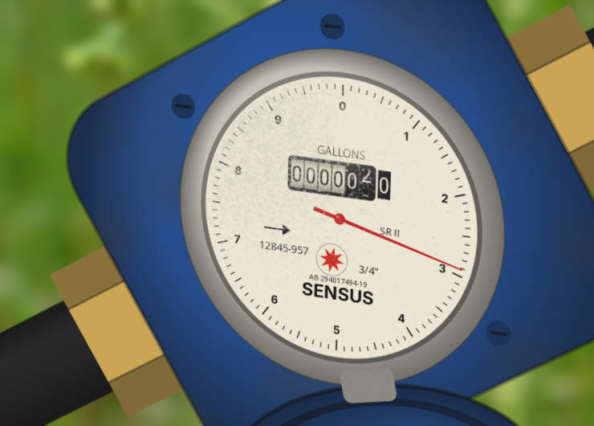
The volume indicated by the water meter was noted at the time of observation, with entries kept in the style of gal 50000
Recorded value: gal 22.9
